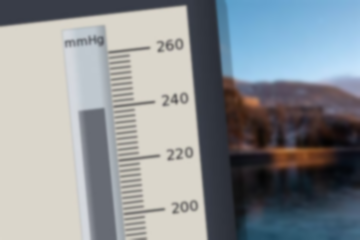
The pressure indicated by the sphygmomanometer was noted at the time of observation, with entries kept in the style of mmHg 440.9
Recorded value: mmHg 240
